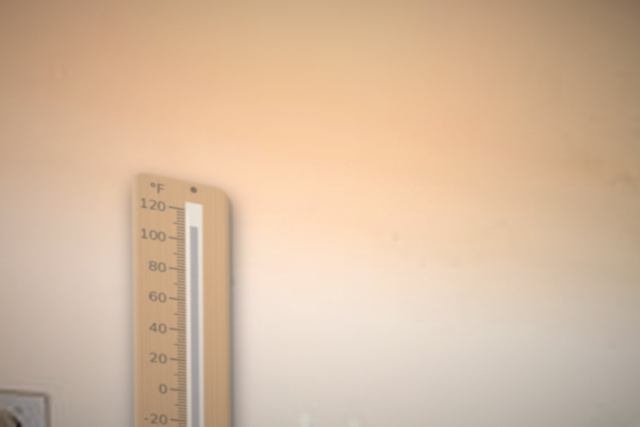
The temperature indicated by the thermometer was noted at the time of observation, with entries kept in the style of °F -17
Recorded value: °F 110
